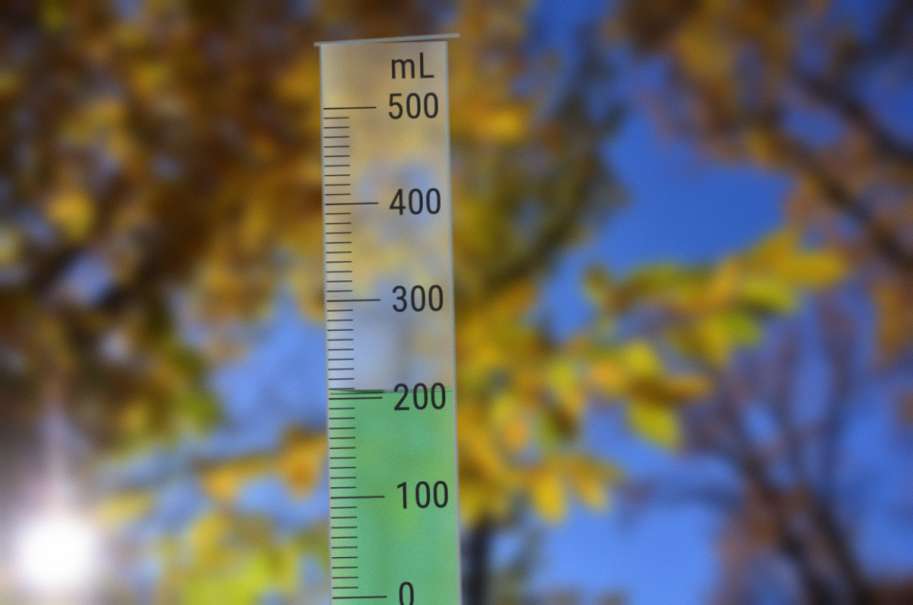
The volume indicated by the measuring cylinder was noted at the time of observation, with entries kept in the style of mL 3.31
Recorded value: mL 205
